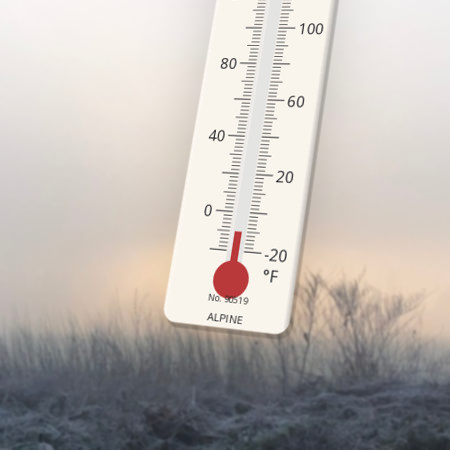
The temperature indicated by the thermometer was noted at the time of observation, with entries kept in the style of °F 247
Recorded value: °F -10
